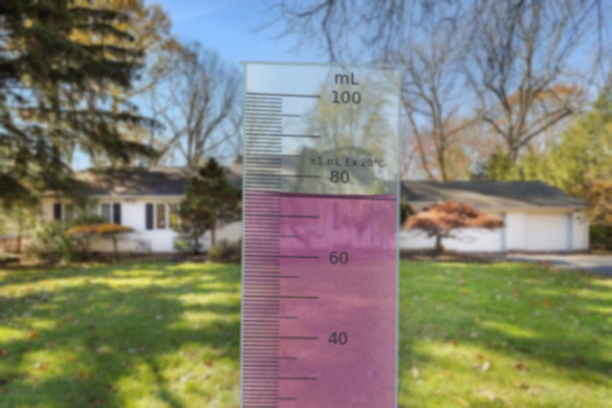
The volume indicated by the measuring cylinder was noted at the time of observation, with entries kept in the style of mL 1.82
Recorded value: mL 75
